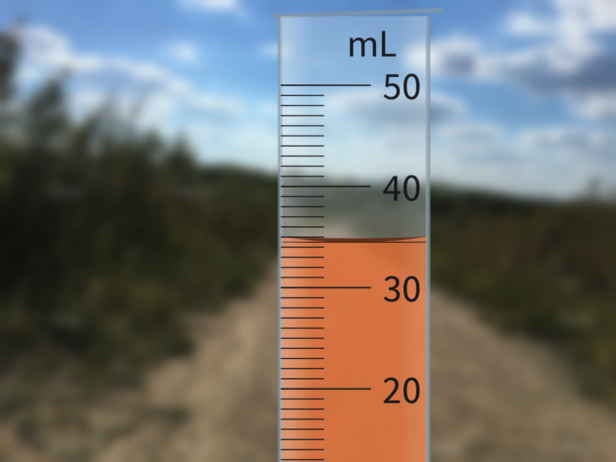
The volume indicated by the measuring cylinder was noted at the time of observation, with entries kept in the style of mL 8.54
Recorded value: mL 34.5
